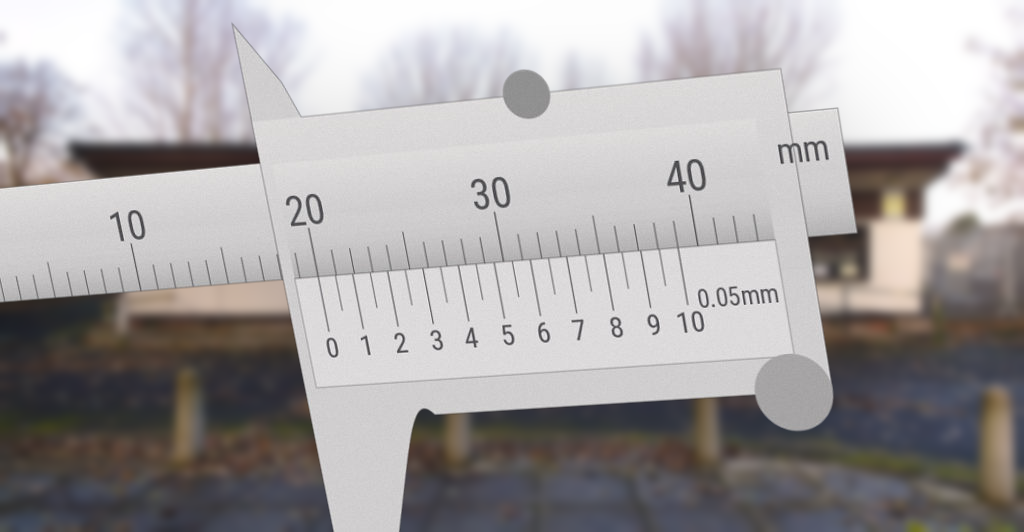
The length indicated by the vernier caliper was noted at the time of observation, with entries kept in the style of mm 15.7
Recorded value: mm 20.0
